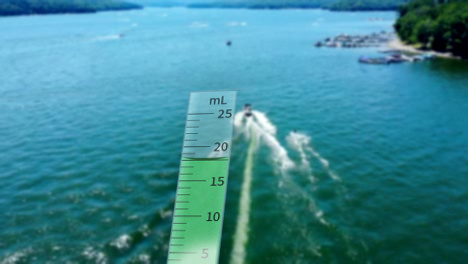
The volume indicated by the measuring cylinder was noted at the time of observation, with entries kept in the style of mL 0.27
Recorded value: mL 18
